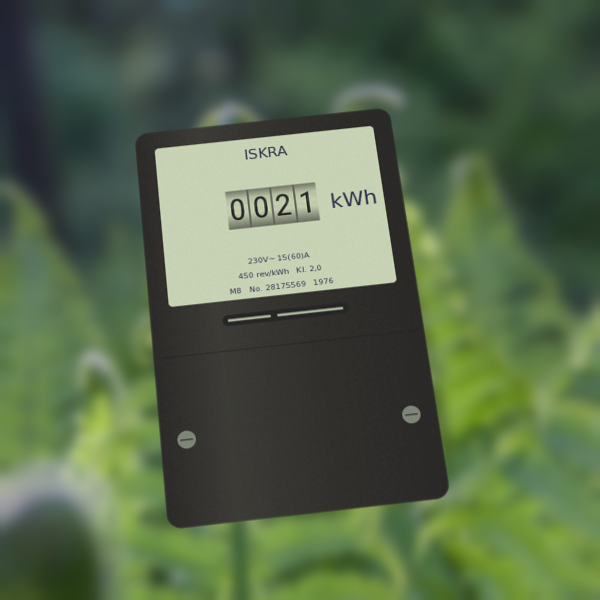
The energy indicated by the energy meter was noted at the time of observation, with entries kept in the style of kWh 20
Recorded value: kWh 21
